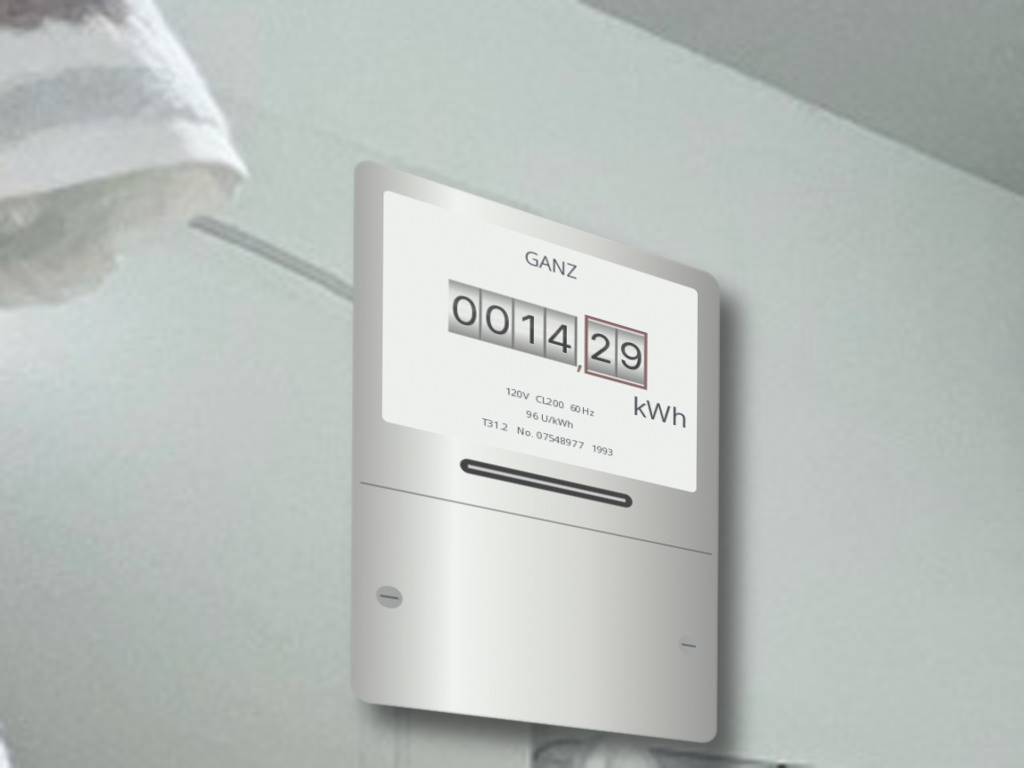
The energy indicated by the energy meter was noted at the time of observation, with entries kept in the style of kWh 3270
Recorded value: kWh 14.29
